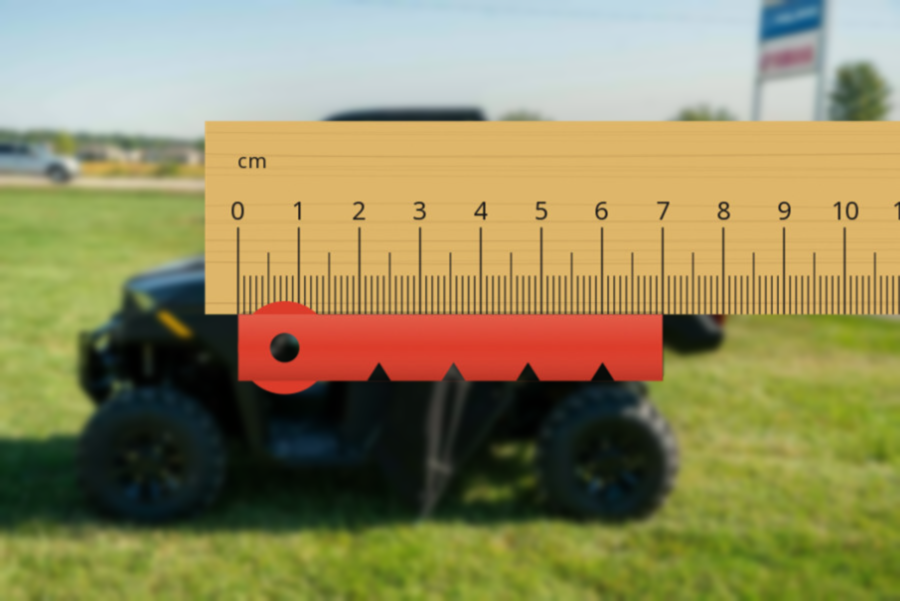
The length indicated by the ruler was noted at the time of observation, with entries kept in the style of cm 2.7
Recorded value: cm 7
